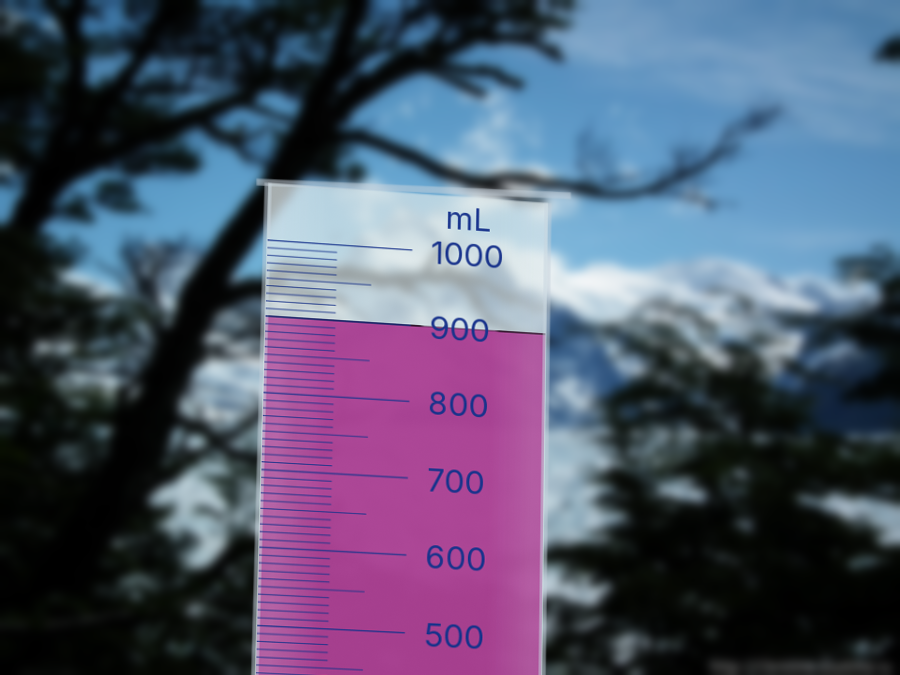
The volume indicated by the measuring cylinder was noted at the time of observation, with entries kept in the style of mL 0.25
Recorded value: mL 900
